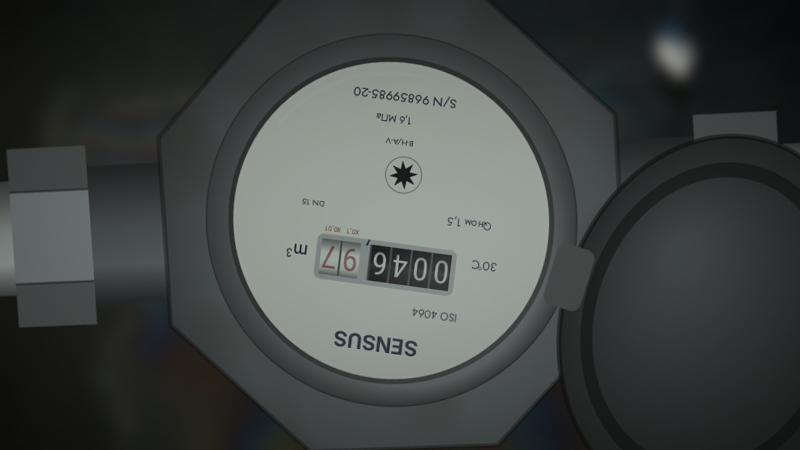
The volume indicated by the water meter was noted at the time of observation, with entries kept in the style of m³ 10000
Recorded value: m³ 46.97
